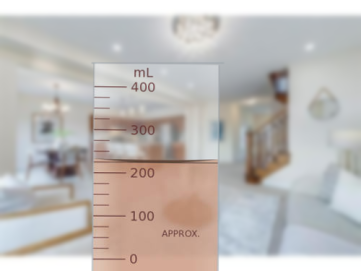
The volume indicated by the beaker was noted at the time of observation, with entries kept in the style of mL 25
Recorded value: mL 225
